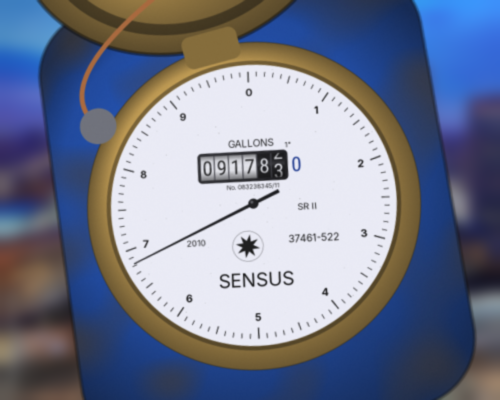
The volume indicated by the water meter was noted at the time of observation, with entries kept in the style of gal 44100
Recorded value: gal 917826.8
